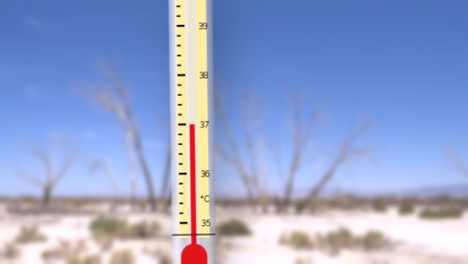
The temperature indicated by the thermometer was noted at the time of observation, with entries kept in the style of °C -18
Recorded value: °C 37
